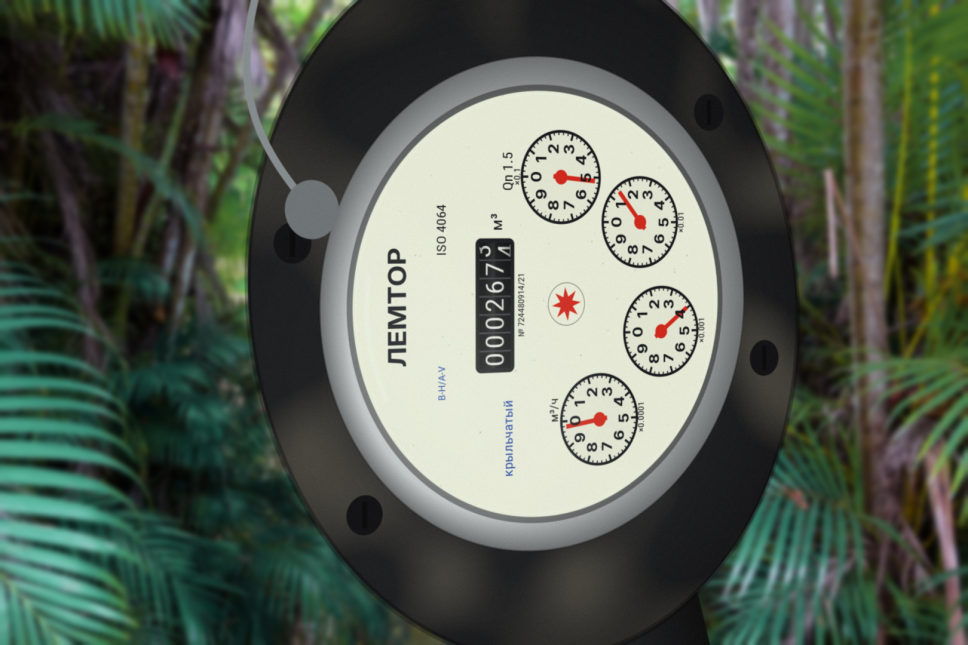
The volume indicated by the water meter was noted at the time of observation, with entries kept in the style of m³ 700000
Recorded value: m³ 2673.5139
